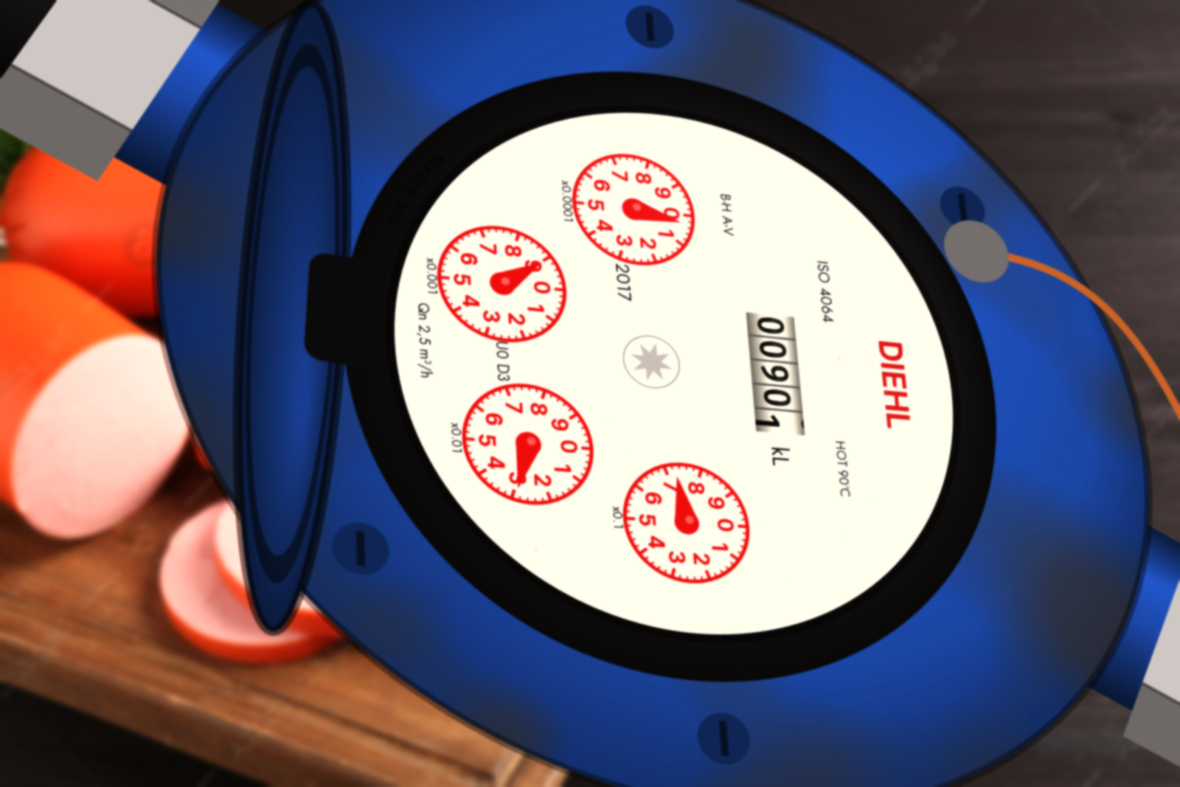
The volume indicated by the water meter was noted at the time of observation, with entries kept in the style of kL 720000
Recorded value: kL 900.7290
